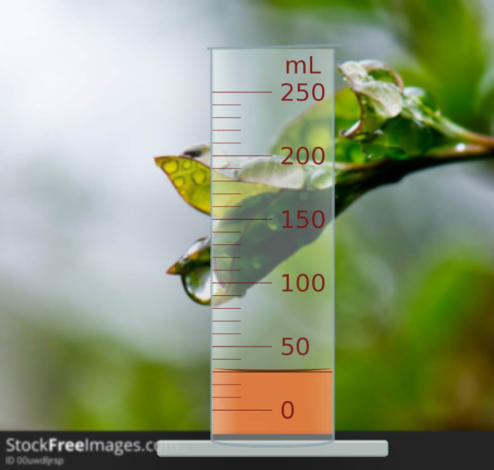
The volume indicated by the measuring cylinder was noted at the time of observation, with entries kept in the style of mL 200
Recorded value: mL 30
